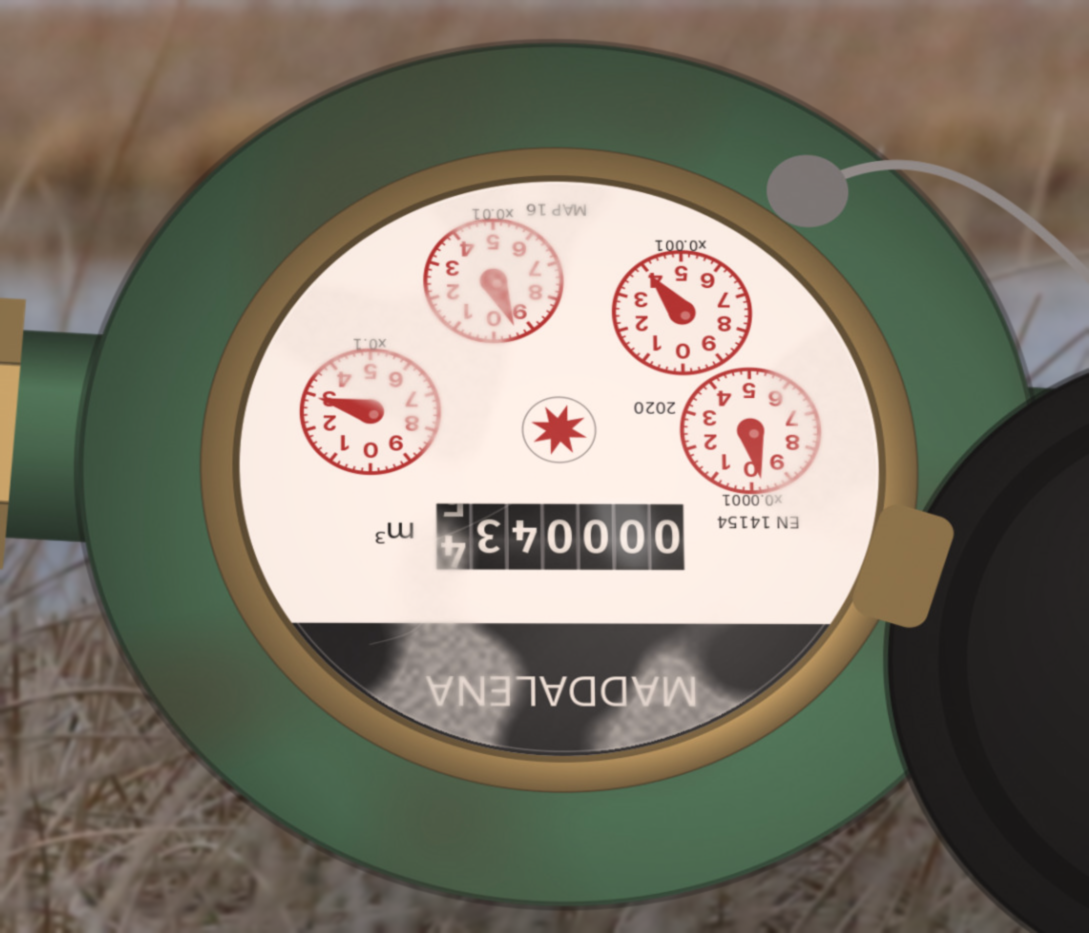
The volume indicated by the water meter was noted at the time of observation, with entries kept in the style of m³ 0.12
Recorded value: m³ 434.2939
